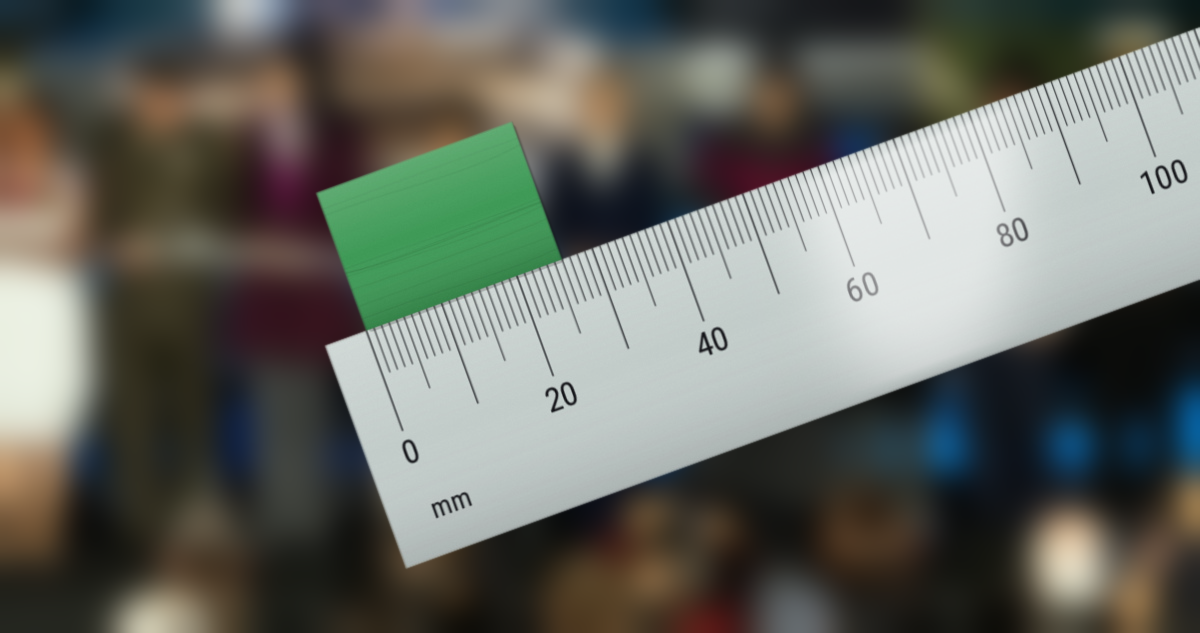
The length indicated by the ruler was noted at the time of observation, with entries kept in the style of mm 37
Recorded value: mm 26
